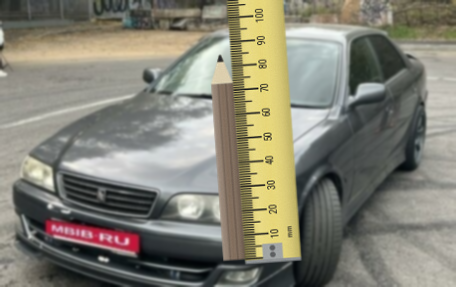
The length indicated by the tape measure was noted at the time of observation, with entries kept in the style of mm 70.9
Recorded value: mm 85
